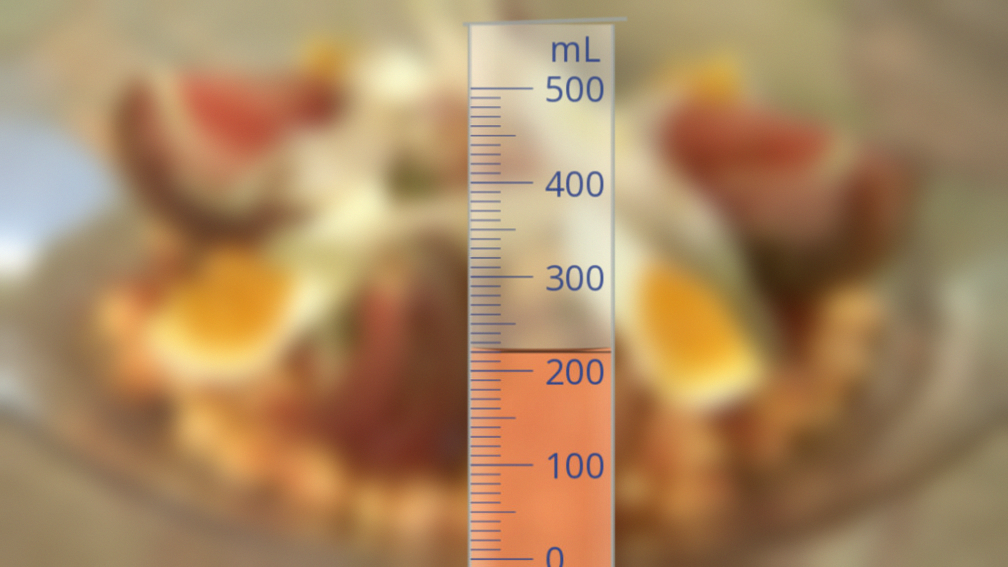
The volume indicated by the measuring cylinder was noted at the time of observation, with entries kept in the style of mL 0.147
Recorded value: mL 220
